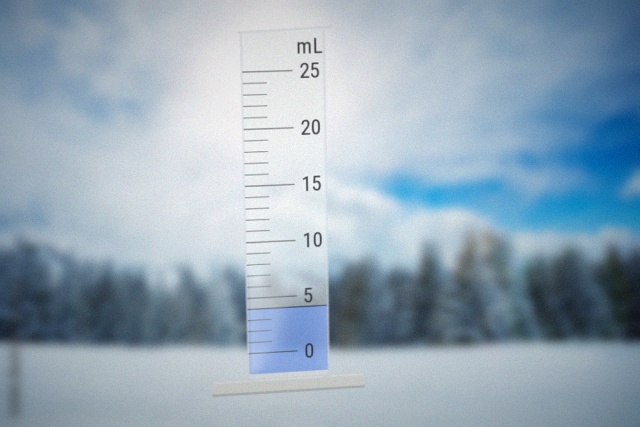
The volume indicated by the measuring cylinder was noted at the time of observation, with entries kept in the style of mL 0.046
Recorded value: mL 4
